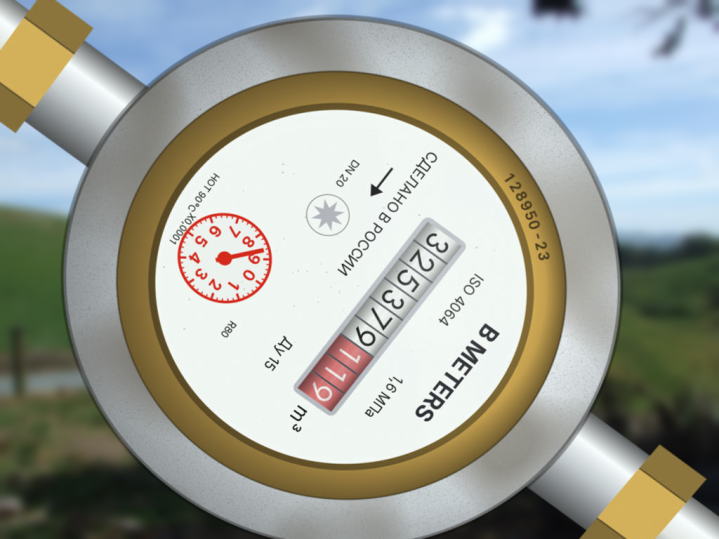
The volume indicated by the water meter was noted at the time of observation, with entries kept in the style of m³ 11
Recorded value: m³ 325379.1198
